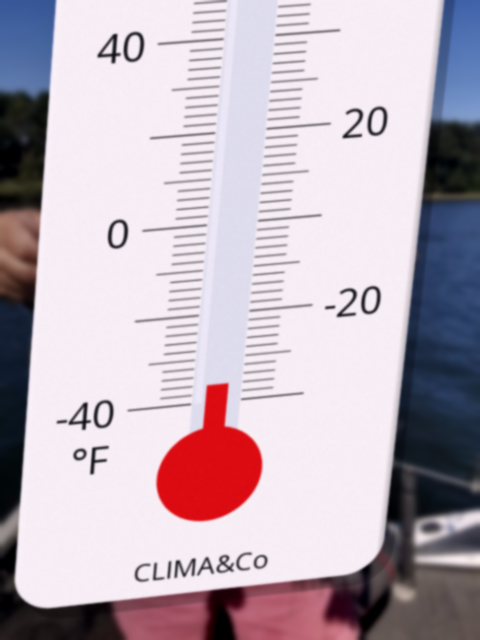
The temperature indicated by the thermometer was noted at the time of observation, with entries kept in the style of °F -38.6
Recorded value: °F -36
